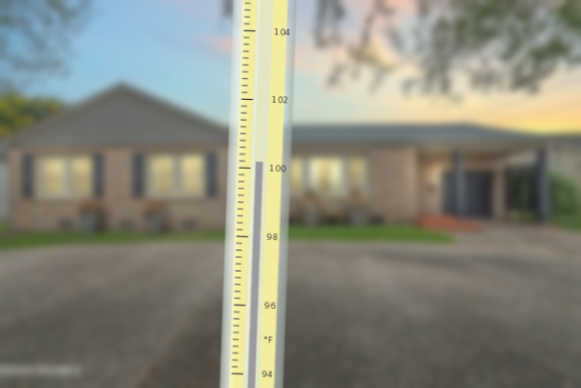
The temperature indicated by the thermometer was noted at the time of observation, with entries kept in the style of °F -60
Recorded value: °F 100.2
